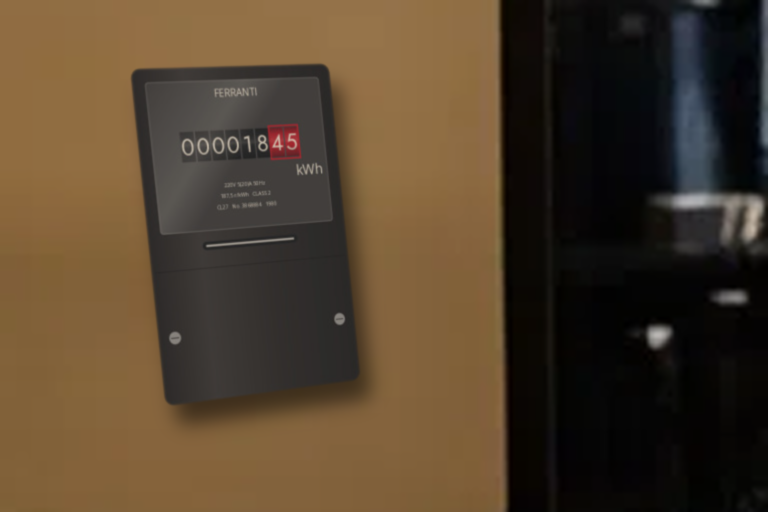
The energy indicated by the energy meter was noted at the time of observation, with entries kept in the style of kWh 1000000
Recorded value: kWh 18.45
